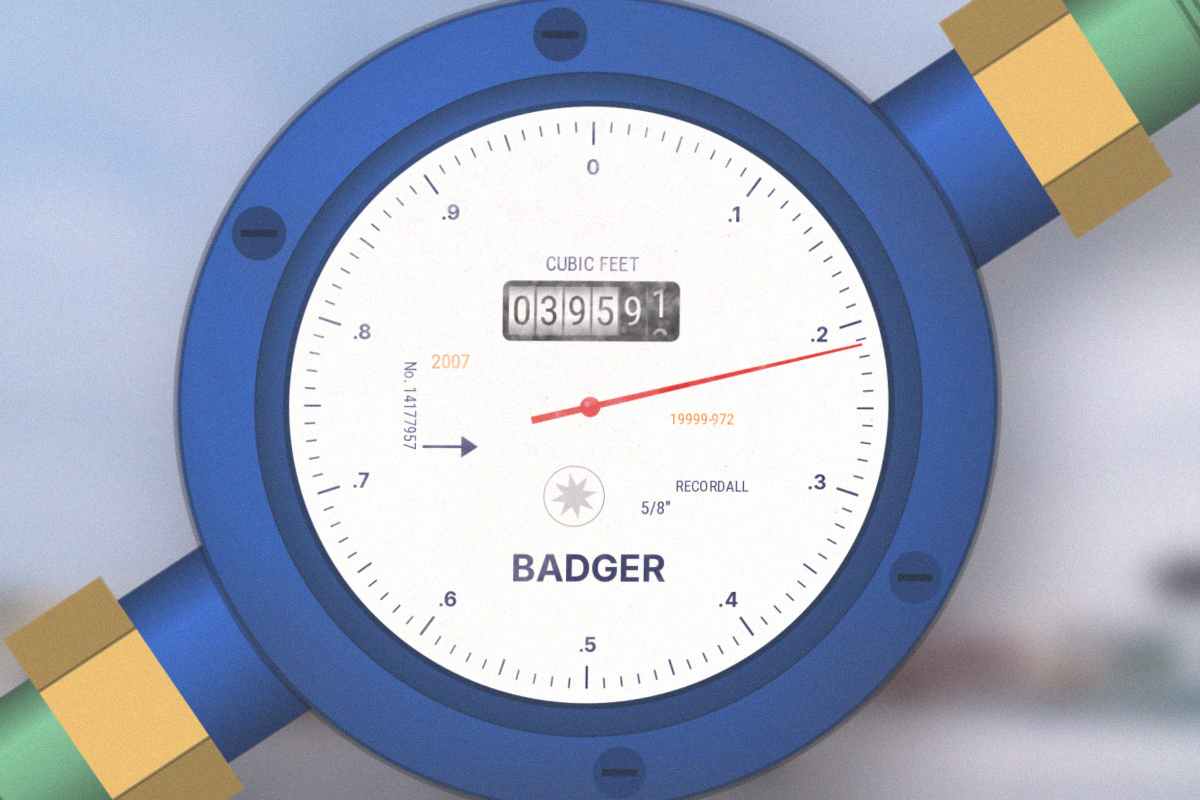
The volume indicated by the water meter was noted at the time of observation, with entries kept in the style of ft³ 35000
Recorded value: ft³ 39591.21
